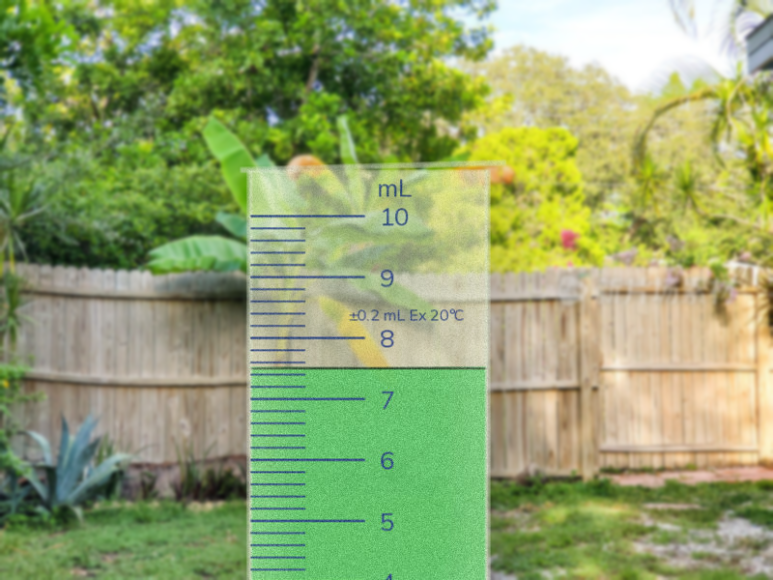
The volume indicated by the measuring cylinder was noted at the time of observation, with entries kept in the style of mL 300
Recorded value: mL 7.5
